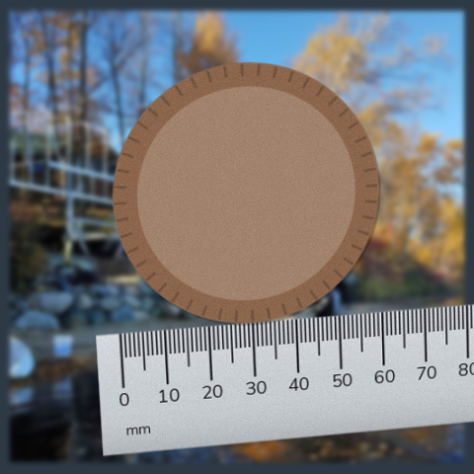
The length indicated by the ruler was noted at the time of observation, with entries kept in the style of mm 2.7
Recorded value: mm 60
